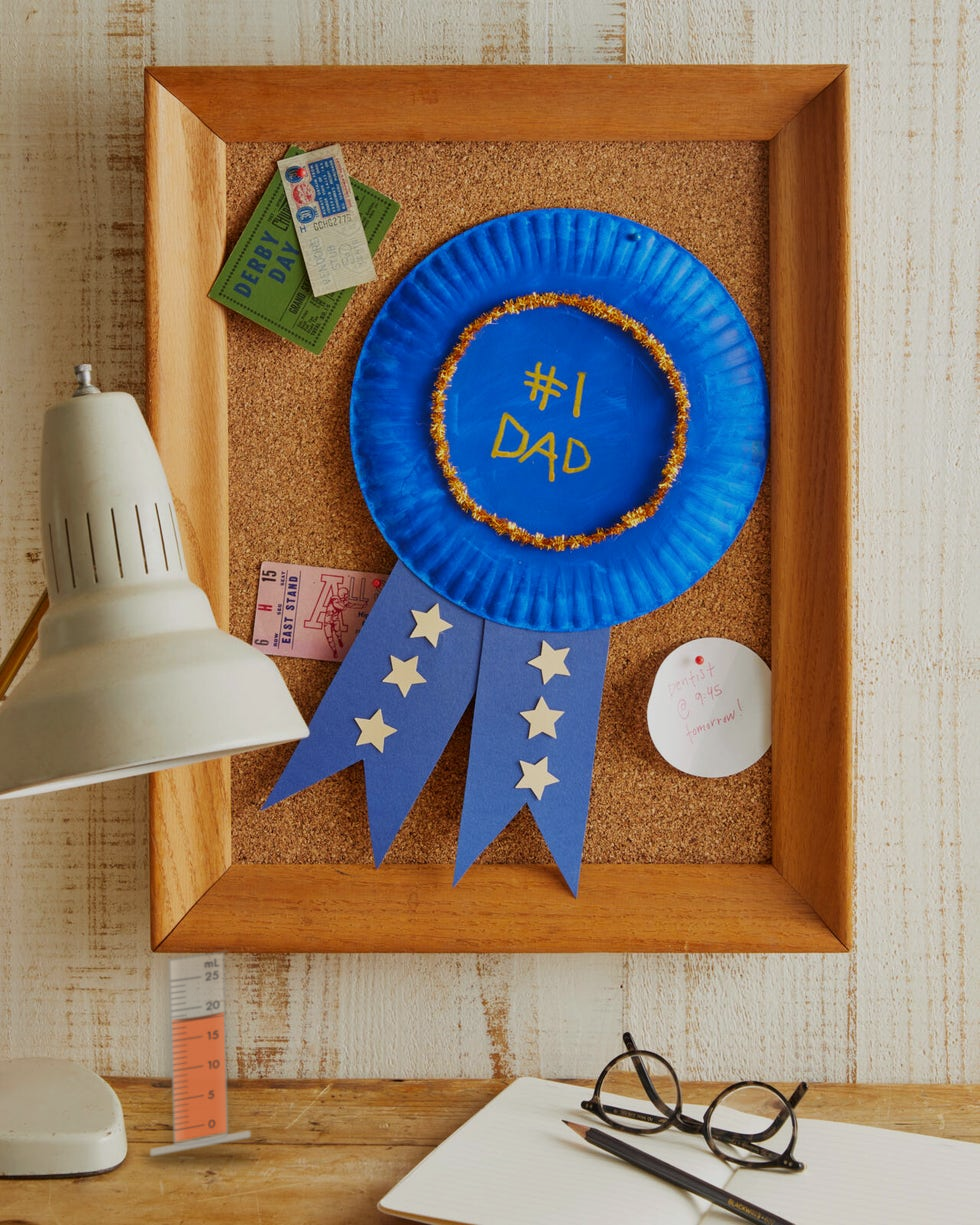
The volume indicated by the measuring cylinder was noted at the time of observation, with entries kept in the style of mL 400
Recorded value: mL 18
